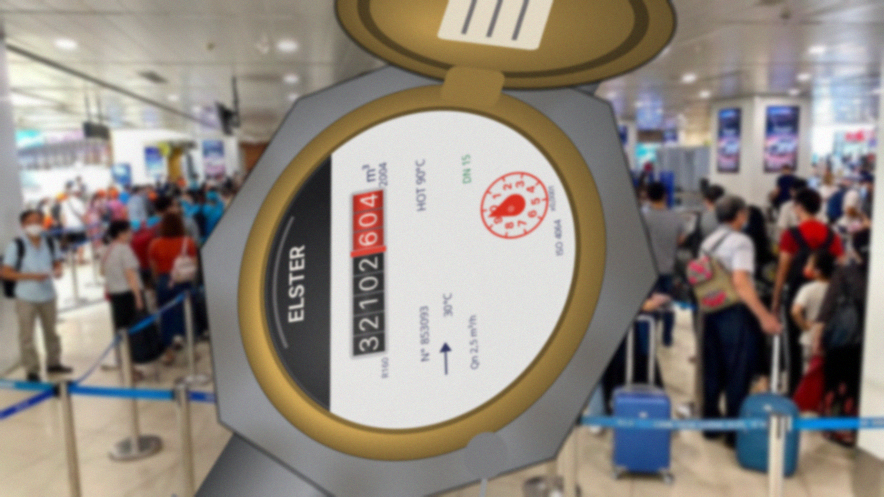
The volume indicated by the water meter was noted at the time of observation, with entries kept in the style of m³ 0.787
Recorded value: m³ 32102.6039
